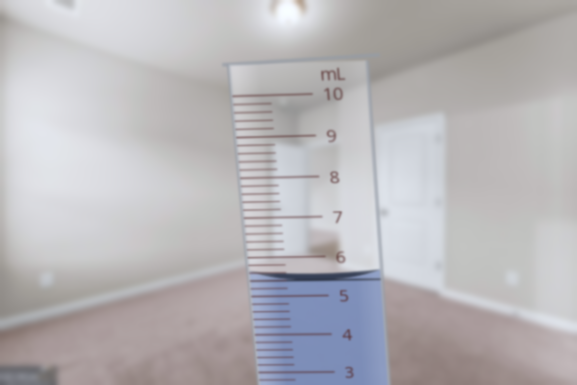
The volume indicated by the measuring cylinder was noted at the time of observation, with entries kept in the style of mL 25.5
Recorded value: mL 5.4
